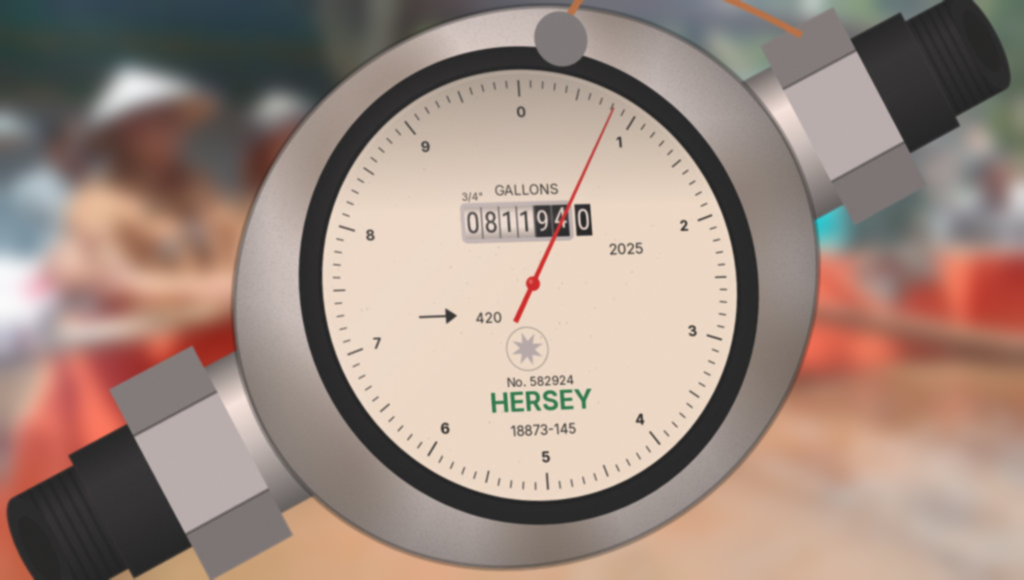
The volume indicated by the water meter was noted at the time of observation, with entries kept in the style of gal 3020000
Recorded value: gal 811940.8
